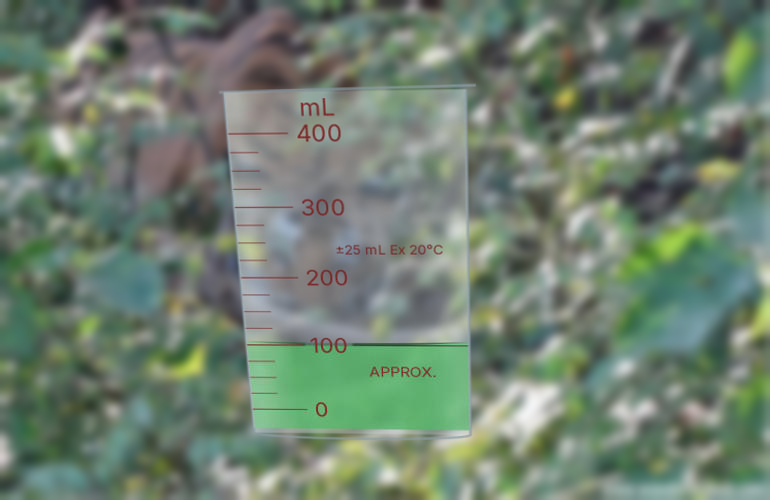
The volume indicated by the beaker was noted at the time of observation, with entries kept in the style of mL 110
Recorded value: mL 100
